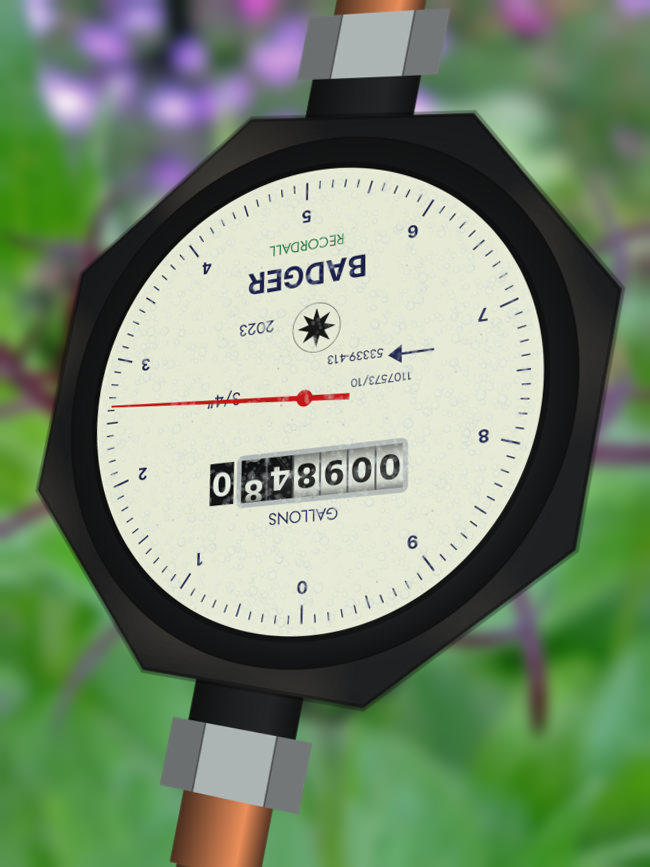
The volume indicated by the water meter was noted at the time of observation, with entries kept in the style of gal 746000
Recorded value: gal 98482.6
